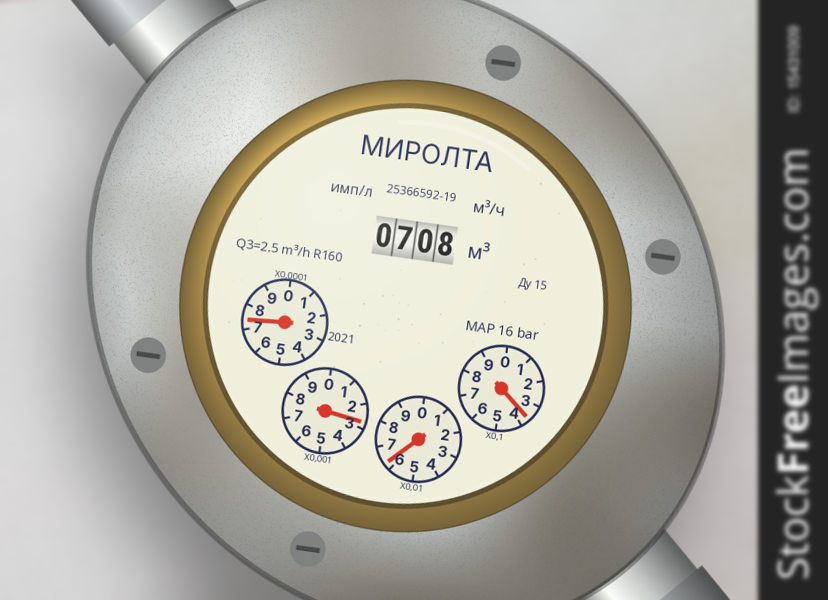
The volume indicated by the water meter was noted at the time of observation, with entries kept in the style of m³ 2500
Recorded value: m³ 708.3627
